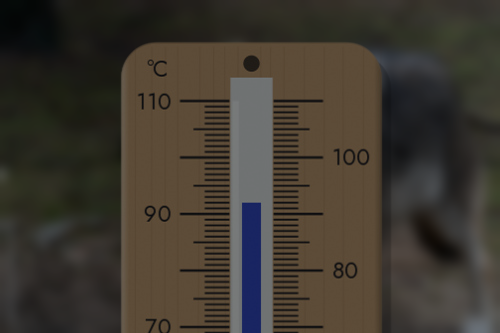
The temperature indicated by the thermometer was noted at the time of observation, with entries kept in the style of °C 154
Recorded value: °C 92
